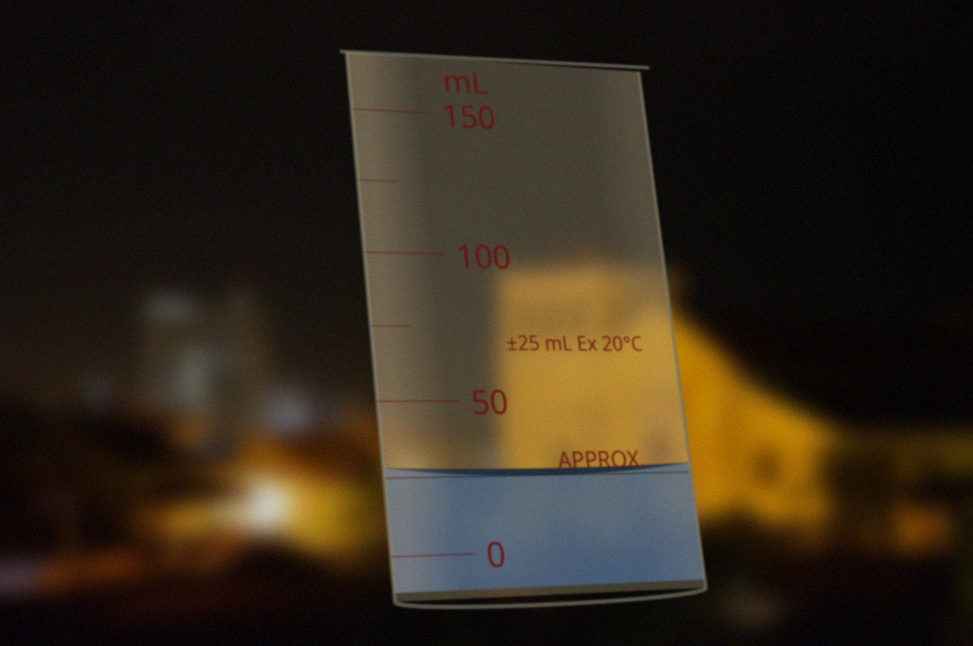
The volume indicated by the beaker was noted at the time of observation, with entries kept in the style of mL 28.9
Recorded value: mL 25
